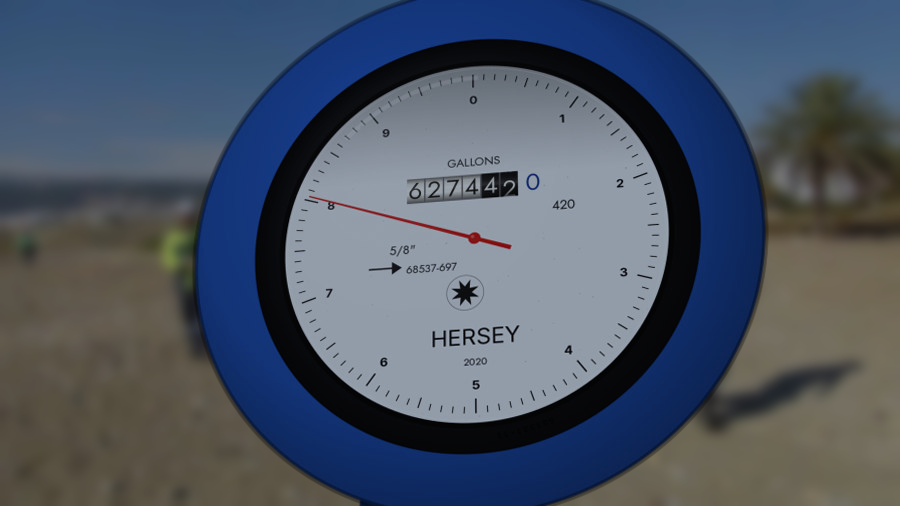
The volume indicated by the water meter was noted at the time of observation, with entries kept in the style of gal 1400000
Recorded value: gal 6274418.0
